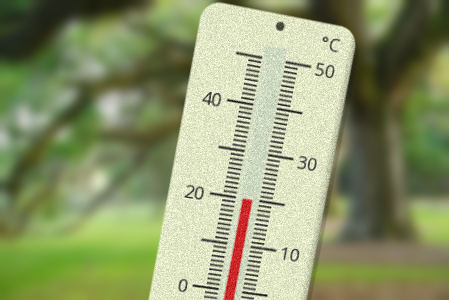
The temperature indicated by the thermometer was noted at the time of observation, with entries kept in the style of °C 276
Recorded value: °C 20
